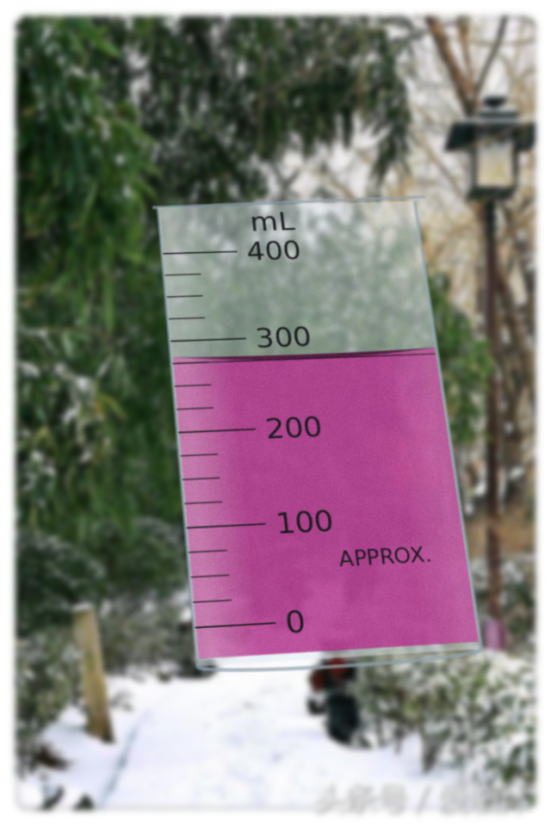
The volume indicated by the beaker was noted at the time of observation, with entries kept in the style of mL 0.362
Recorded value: mL 275
